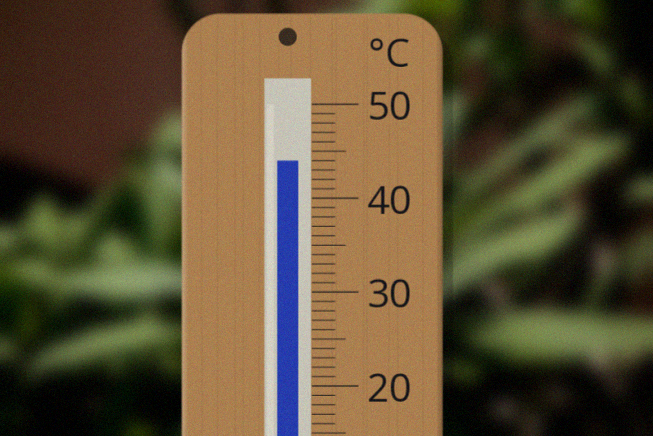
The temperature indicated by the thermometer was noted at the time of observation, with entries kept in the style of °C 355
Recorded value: °C 44
